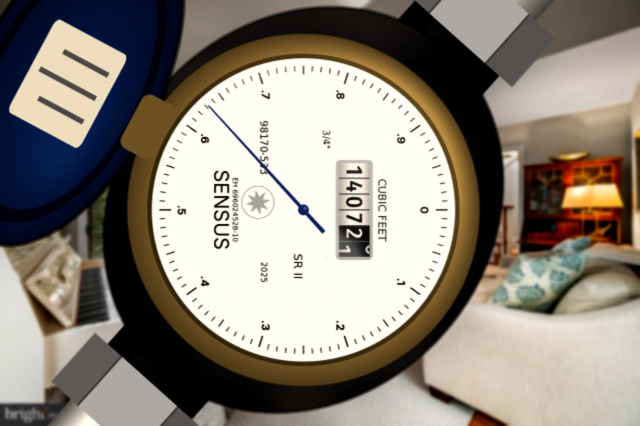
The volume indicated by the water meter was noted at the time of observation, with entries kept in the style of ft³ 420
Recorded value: ft³ 140720.63
